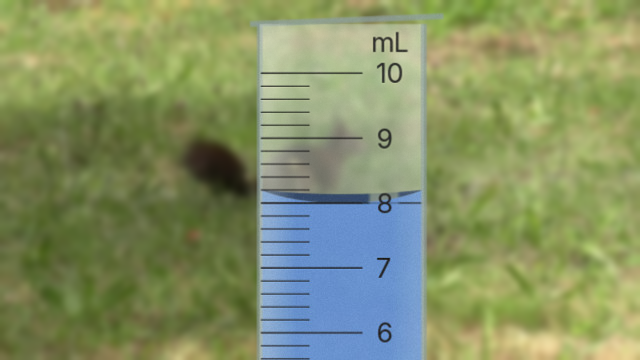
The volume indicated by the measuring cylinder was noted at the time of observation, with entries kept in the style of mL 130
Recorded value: mL 8
